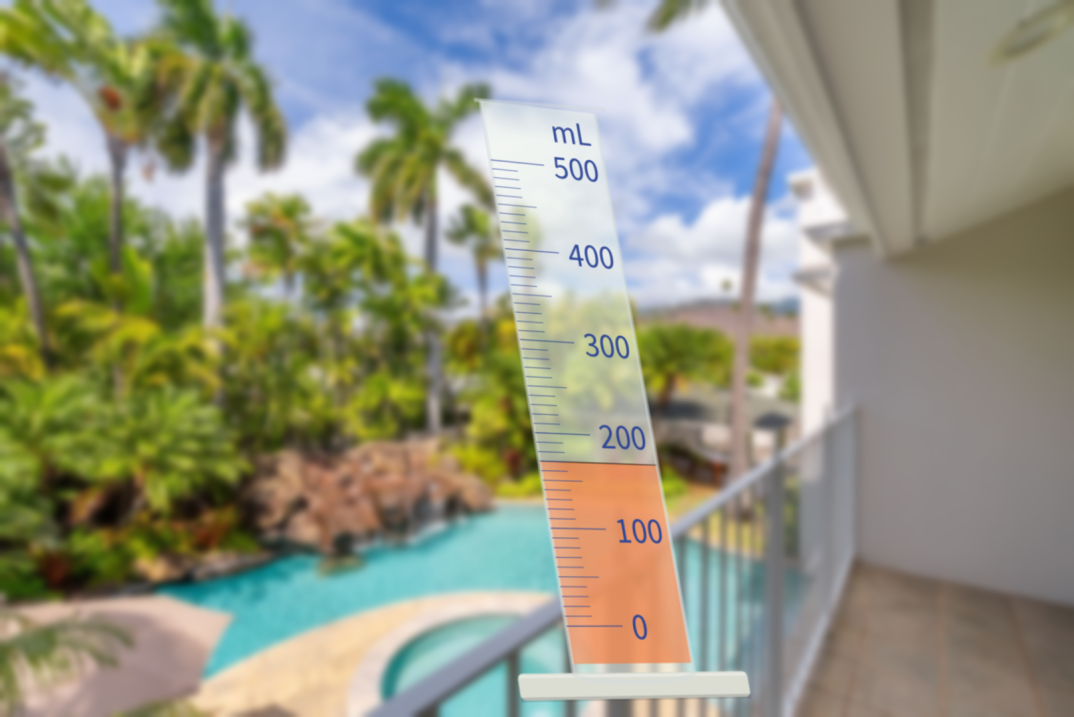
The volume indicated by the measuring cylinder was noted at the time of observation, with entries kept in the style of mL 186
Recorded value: mL 170
